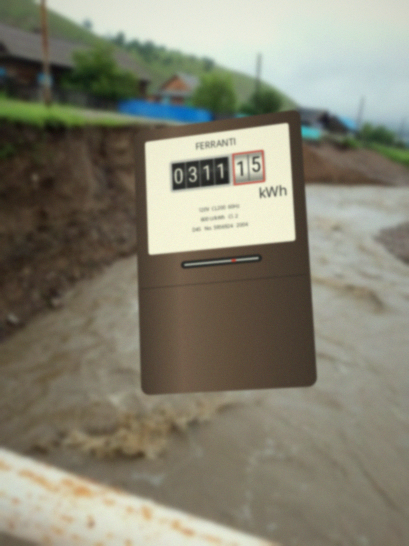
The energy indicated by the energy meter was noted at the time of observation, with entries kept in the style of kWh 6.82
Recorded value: kWh 311.15
